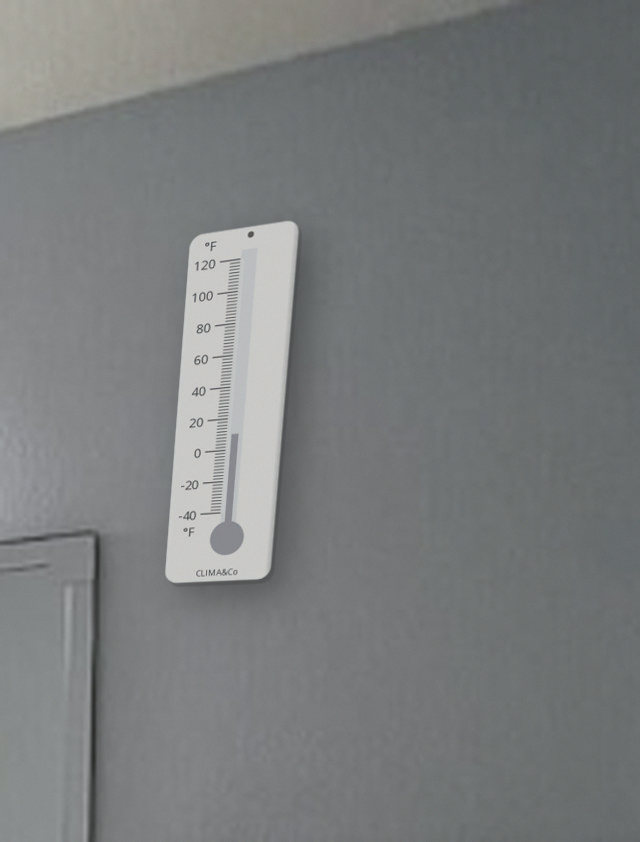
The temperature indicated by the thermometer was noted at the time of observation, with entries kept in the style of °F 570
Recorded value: °F 10
